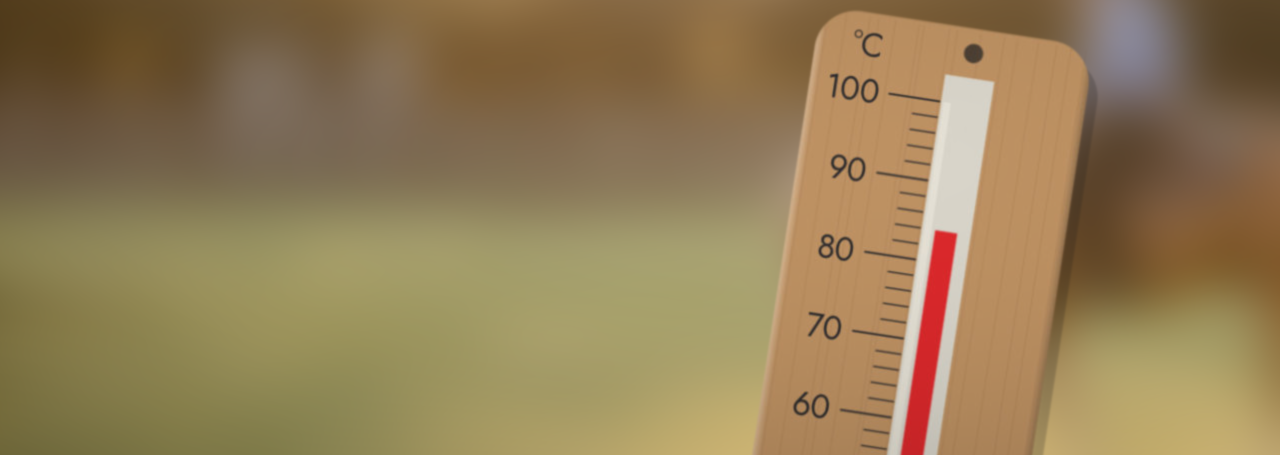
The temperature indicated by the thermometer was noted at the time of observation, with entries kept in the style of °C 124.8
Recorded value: °C 84
